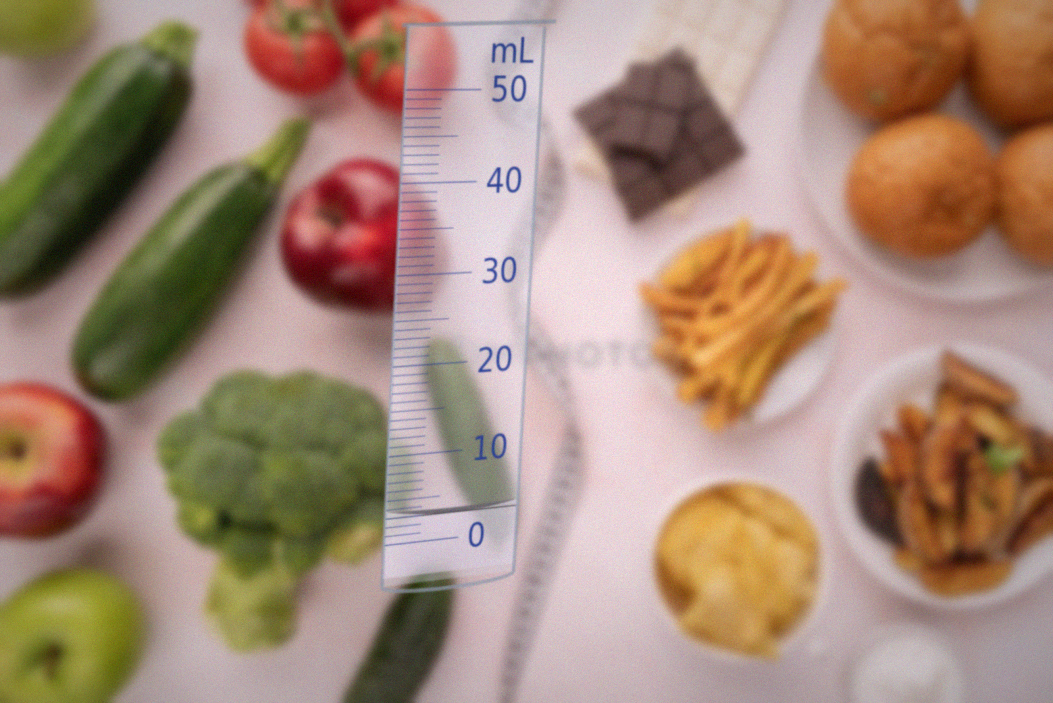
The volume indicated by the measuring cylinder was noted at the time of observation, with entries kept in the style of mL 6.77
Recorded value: mL 3
